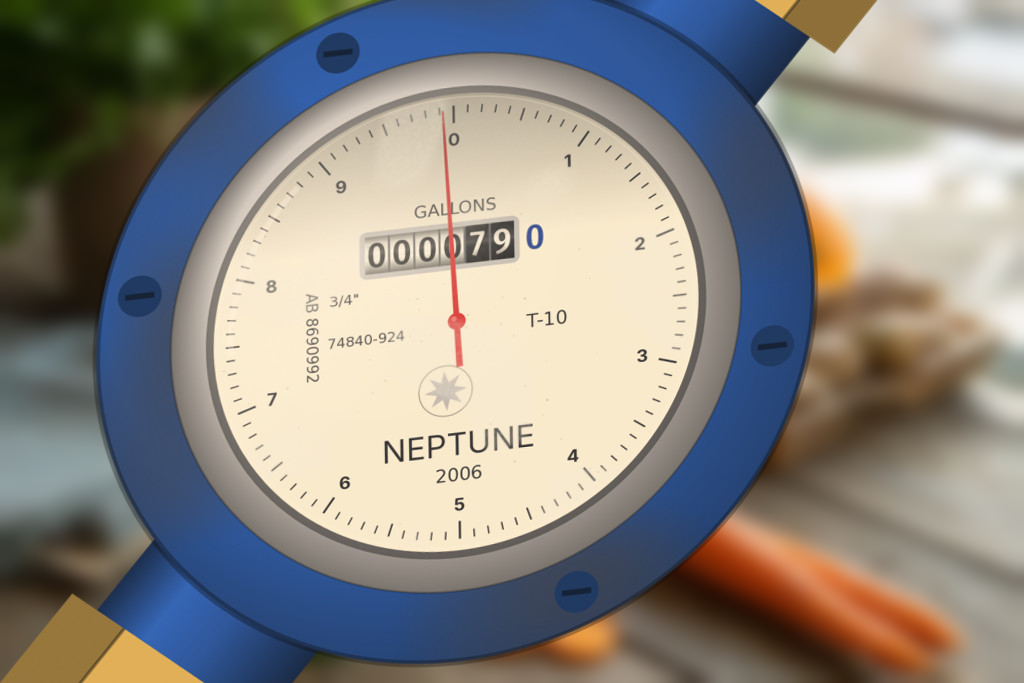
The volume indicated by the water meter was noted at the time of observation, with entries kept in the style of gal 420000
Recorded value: gal 789.9
